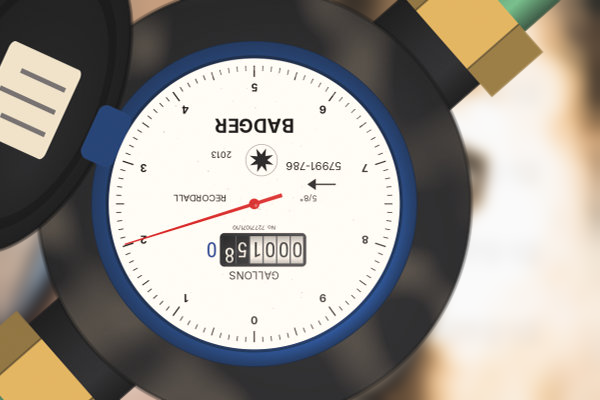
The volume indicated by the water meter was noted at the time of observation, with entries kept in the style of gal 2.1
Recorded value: gal 1582.0
